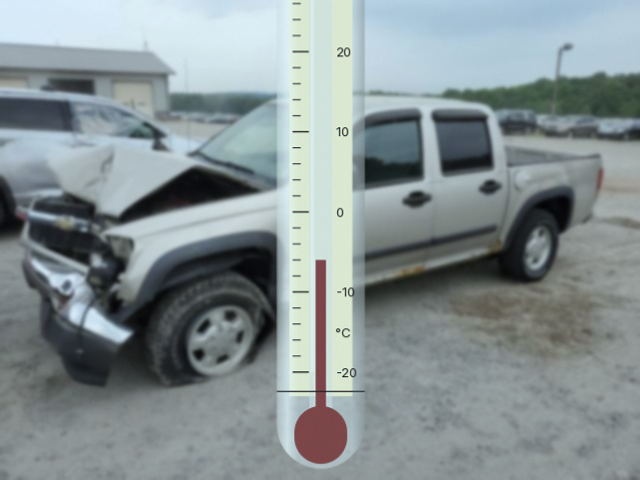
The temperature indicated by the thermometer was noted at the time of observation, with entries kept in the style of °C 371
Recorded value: °C -6
